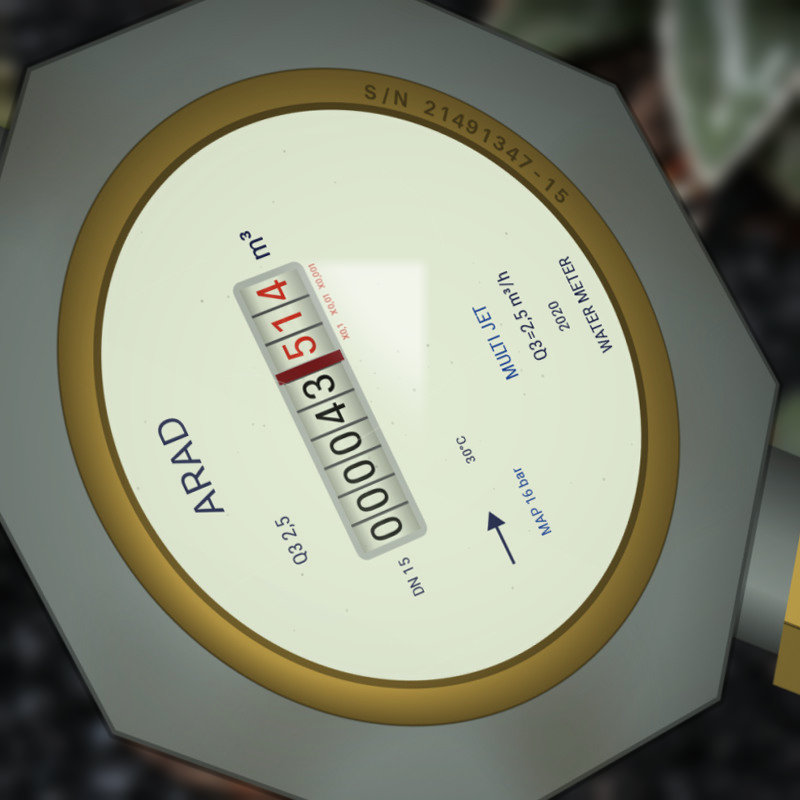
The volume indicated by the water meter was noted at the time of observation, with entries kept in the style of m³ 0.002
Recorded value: m³ 43.514
